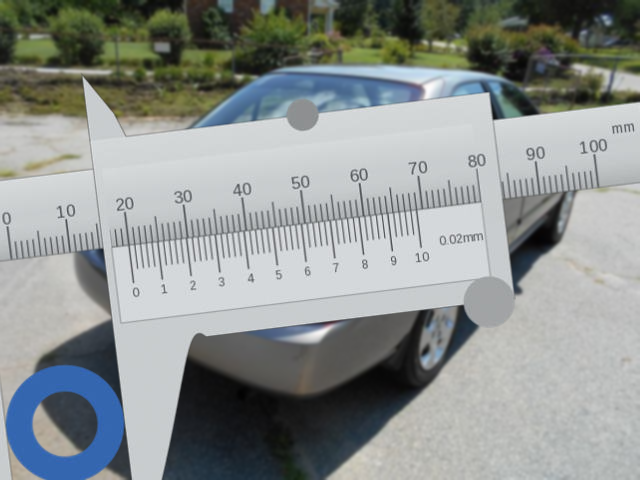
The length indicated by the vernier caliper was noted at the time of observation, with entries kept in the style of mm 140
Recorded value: mm 20.0
